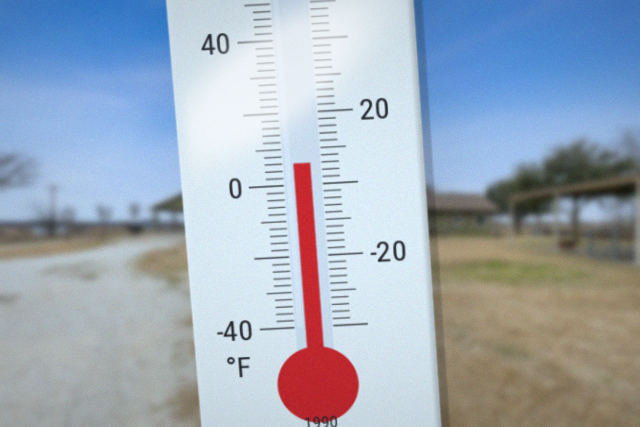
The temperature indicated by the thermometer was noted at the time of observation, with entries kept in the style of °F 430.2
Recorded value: °F 6
